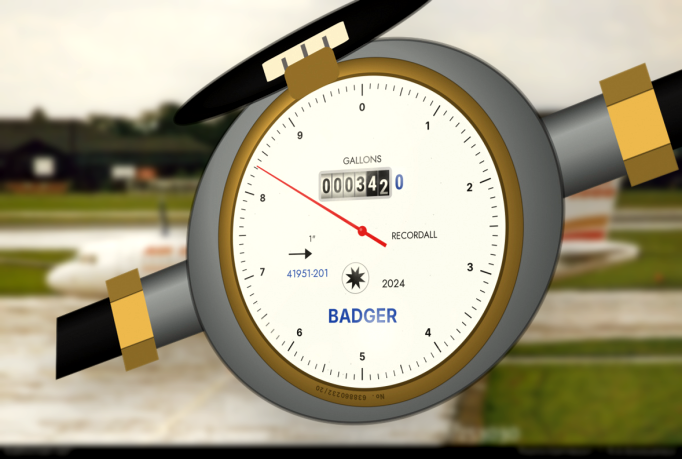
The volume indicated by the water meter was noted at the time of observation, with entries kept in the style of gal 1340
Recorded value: gal 3418.3
